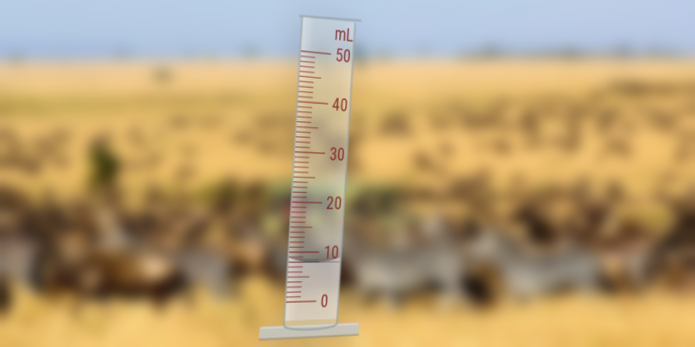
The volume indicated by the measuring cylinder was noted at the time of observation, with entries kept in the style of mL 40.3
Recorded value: mL 8
